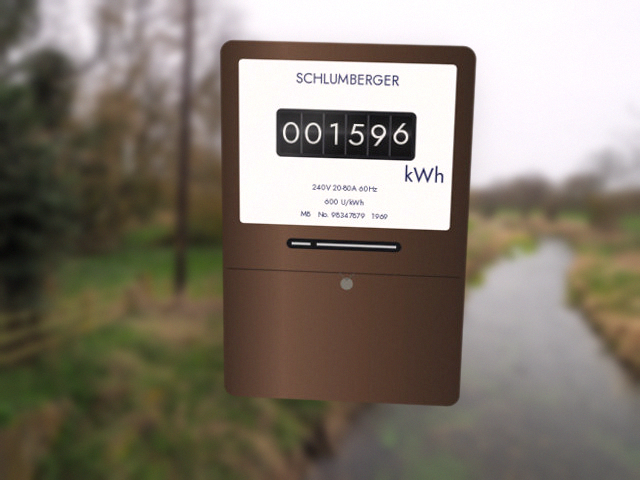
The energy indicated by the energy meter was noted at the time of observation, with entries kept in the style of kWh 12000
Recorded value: kWh 1596
